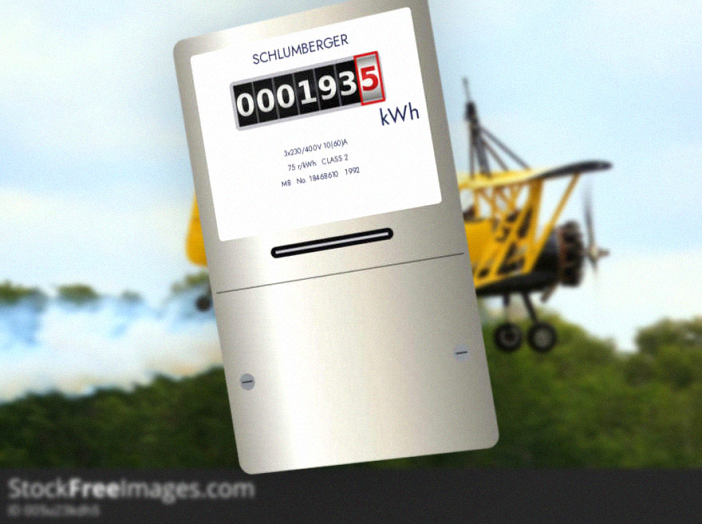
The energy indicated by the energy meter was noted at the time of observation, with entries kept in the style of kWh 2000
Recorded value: kWh 193.5
